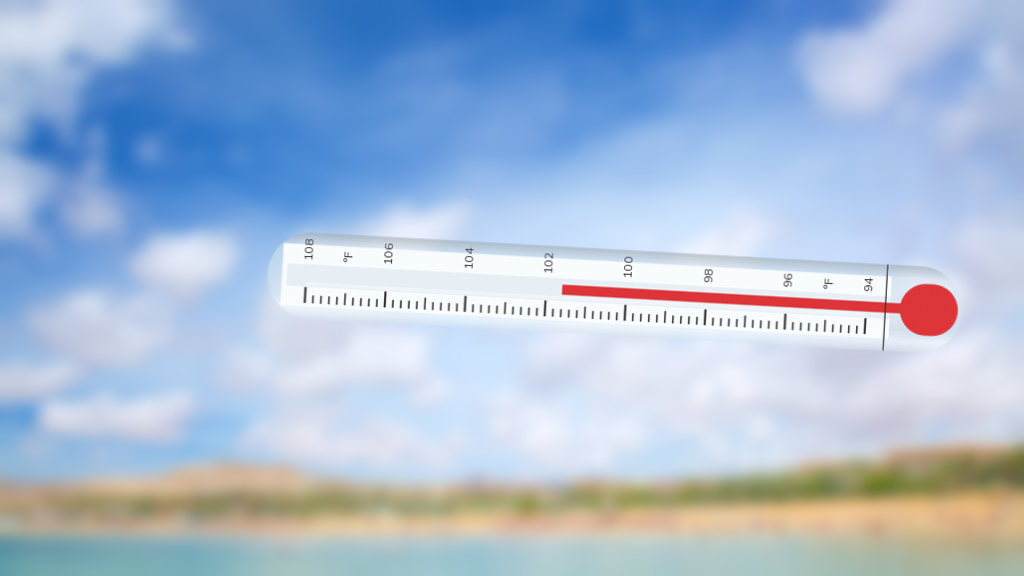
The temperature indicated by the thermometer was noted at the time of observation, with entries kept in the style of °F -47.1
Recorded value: °F 101.6
